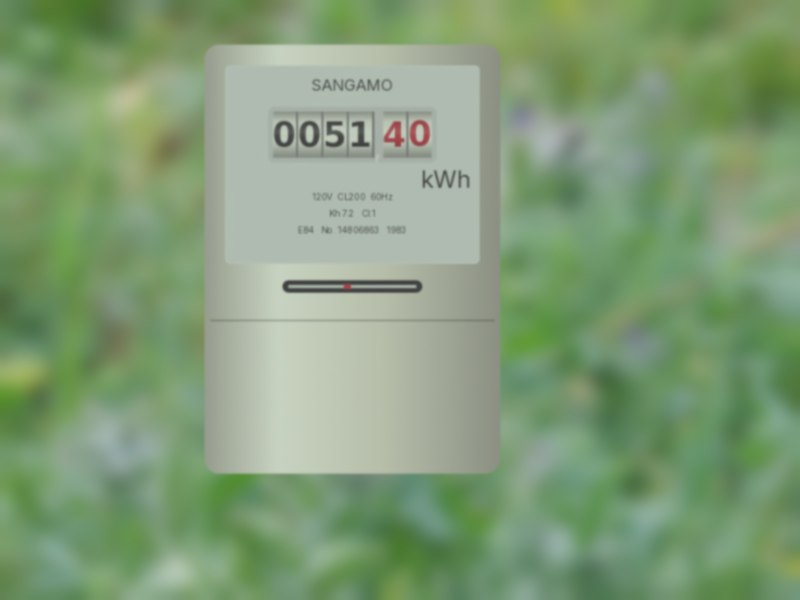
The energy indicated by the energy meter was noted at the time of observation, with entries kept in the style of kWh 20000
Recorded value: kWh 51.40
